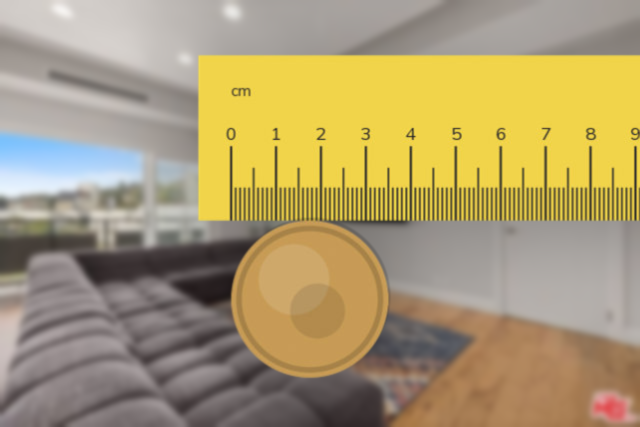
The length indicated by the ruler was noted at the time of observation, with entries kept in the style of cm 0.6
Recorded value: cm 3.5
